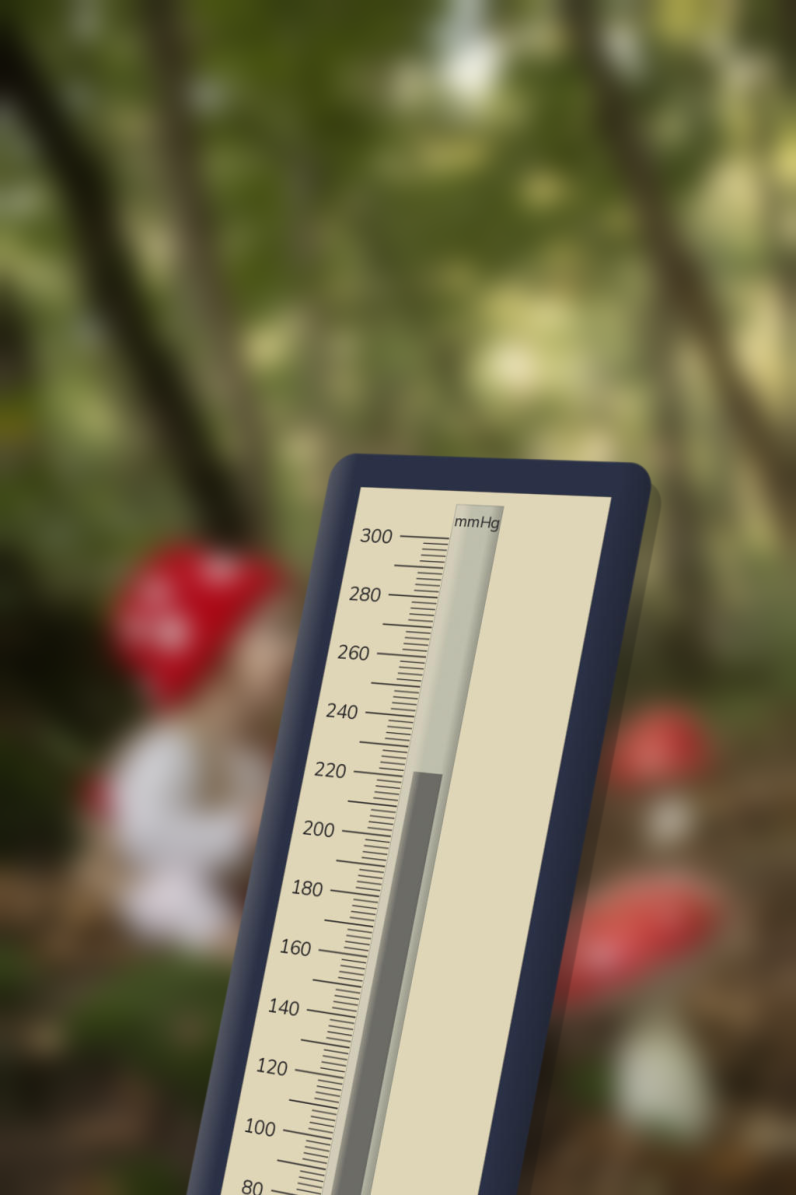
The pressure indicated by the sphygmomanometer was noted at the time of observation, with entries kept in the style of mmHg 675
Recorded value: mmHg 222
